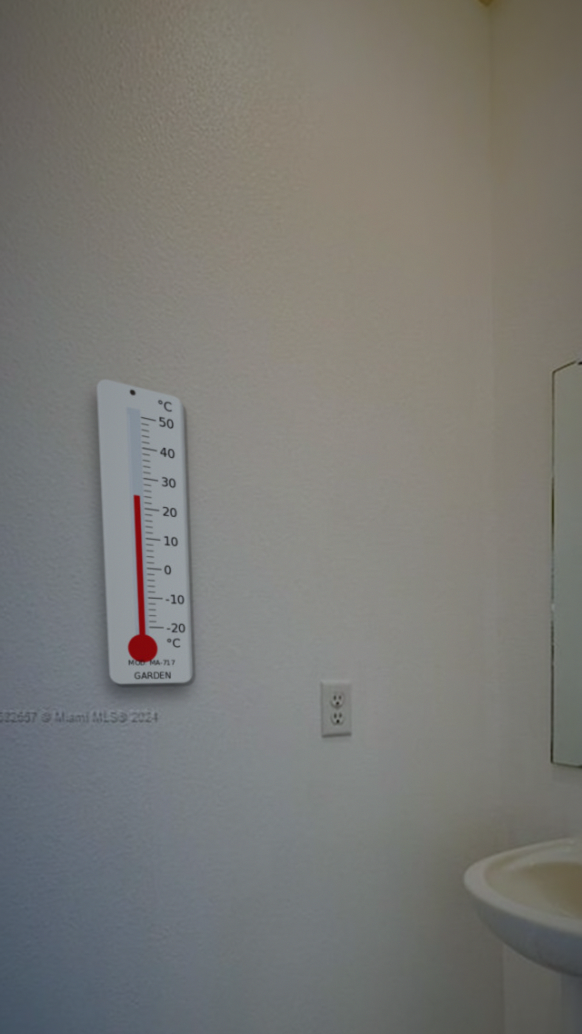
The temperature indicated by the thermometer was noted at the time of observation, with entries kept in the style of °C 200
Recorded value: °C 24
